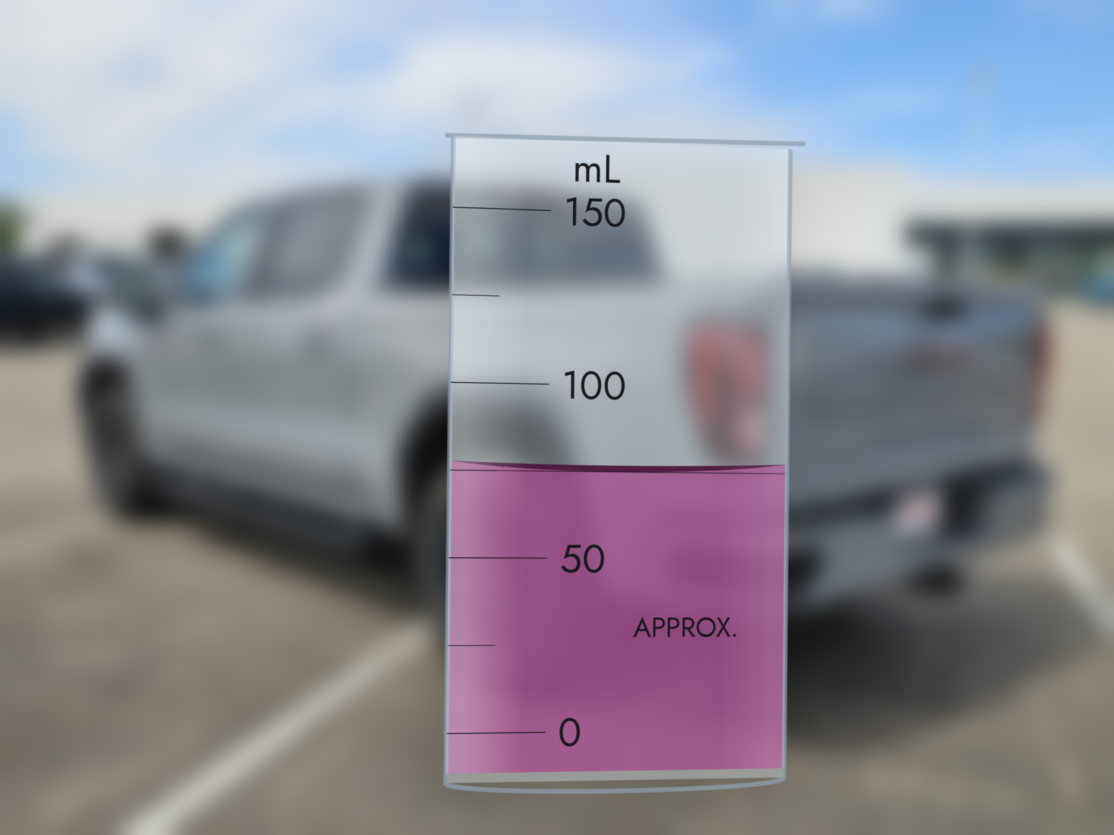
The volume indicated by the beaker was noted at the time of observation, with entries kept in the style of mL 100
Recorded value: mL 75
